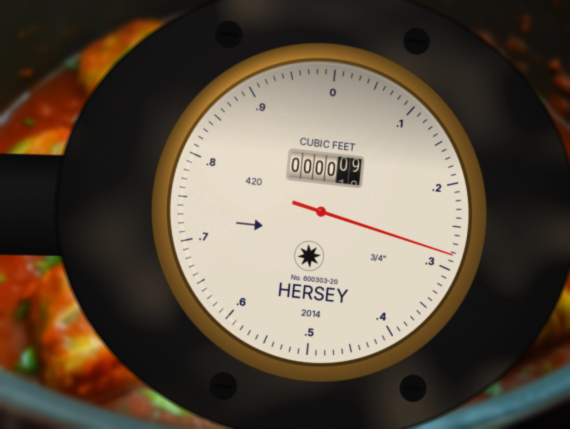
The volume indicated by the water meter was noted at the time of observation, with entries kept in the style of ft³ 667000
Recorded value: ft³ 9.28
